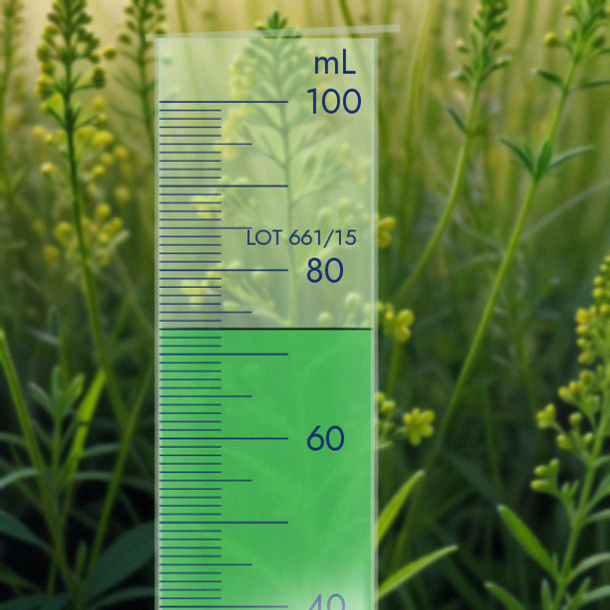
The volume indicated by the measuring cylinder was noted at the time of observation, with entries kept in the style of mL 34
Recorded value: mL 73
